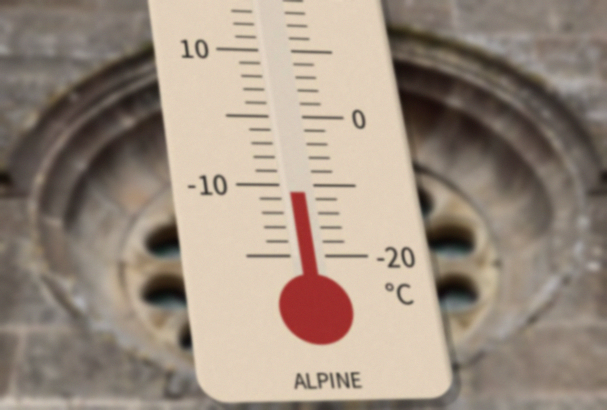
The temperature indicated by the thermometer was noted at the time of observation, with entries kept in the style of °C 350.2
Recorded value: °C -11
